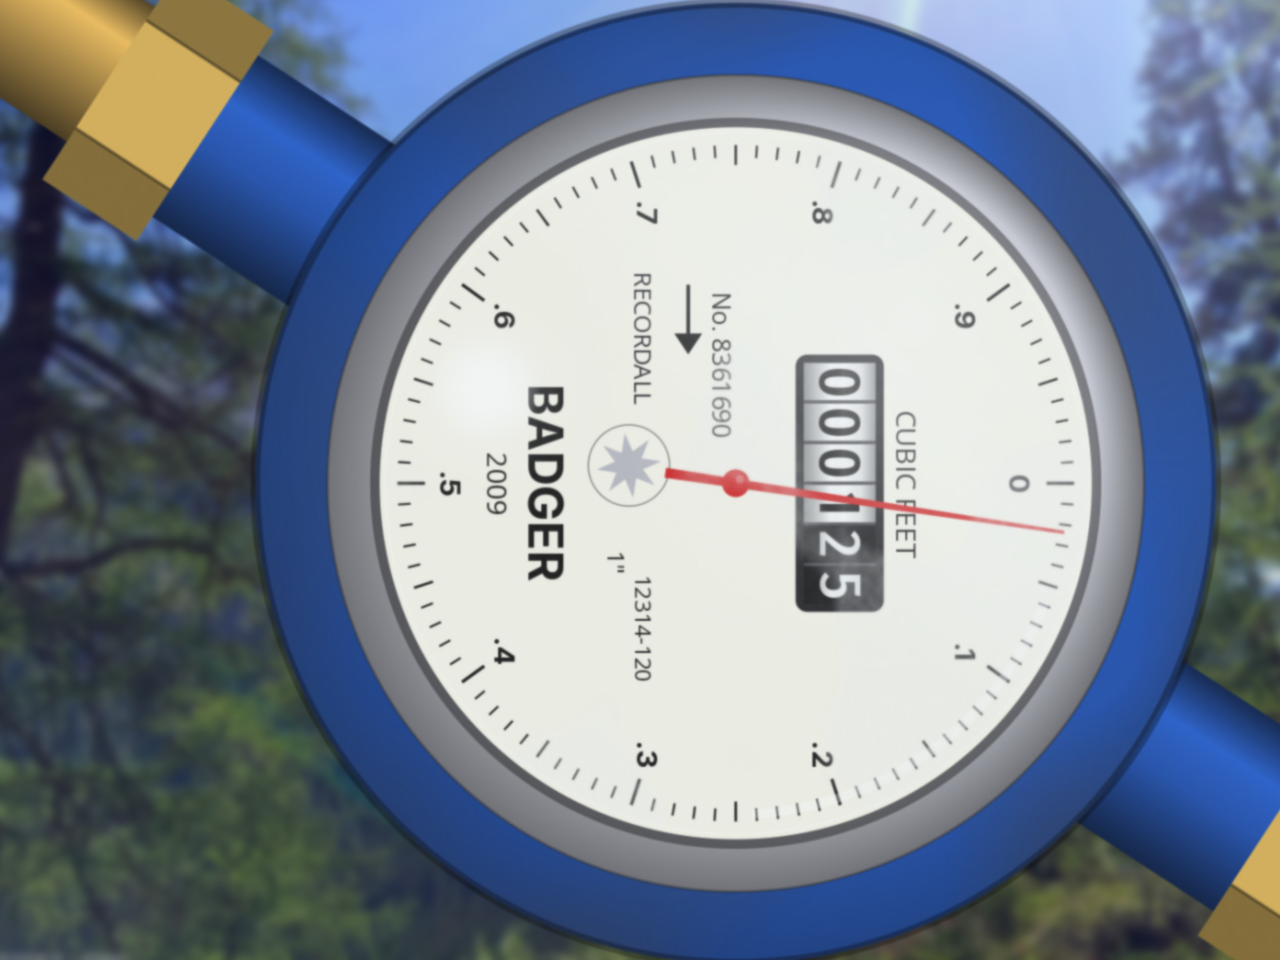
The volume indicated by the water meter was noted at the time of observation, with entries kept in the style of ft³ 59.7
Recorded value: ft³ 125.02
